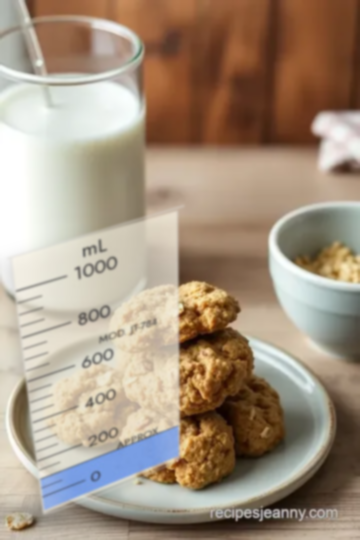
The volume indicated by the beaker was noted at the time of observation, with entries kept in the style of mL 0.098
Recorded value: mL 100
